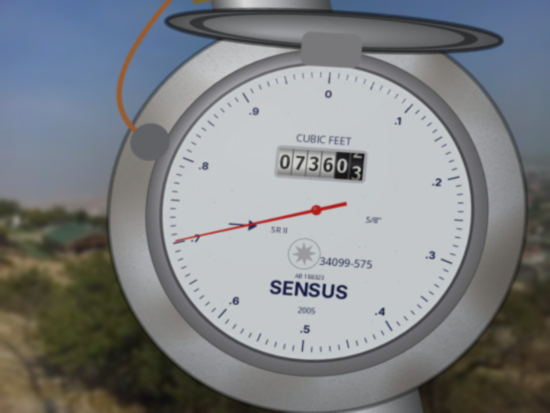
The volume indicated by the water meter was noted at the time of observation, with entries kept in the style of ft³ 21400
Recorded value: ft³ 73602.70
